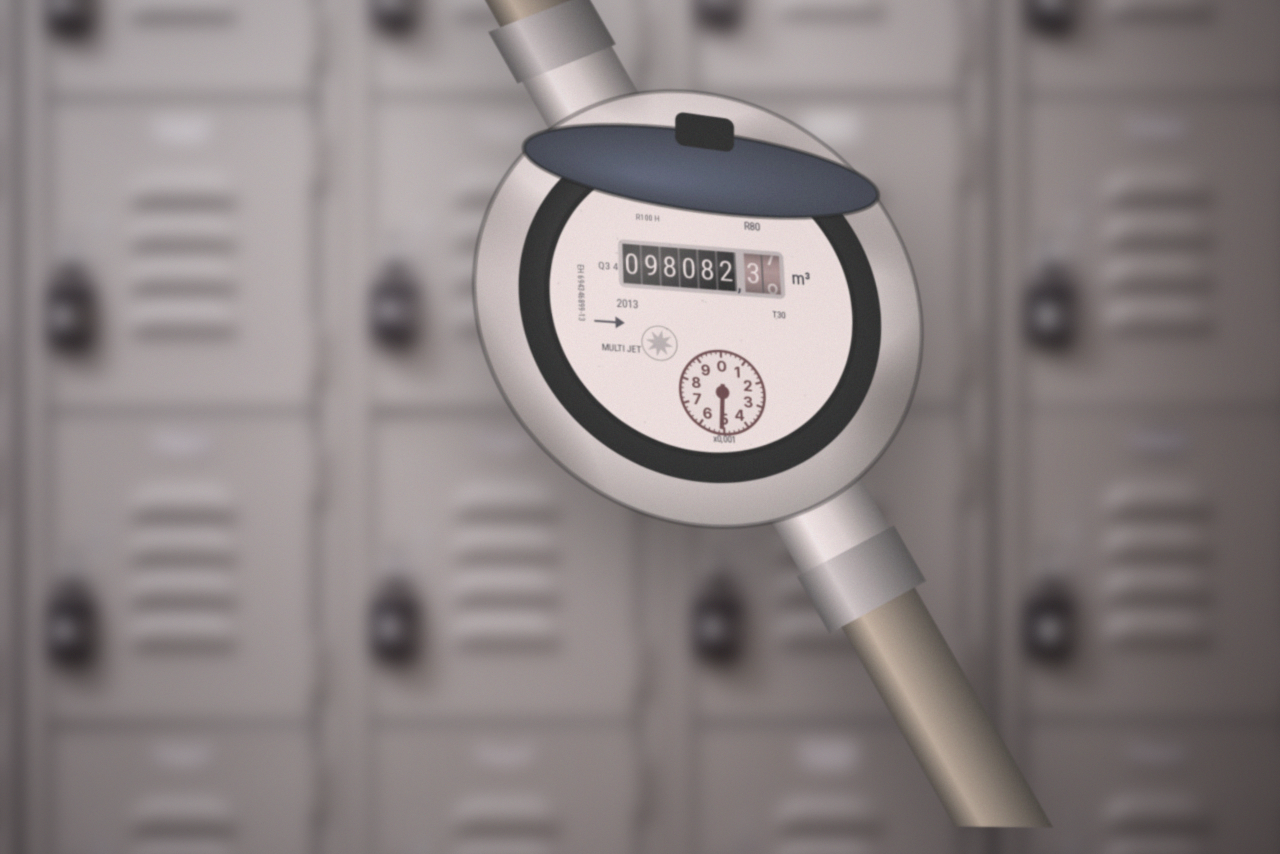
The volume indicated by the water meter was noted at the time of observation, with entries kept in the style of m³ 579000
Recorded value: m³ 98082.375
